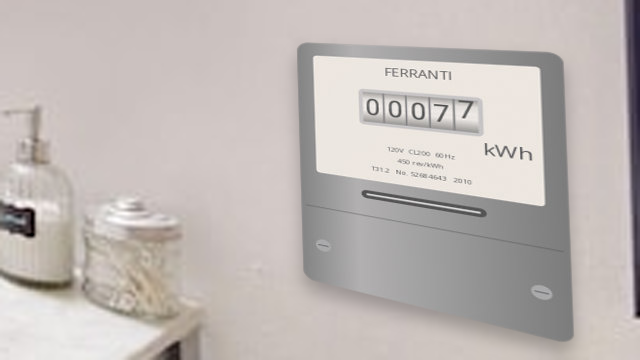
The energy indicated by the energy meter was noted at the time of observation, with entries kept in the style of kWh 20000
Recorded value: kWh 77
